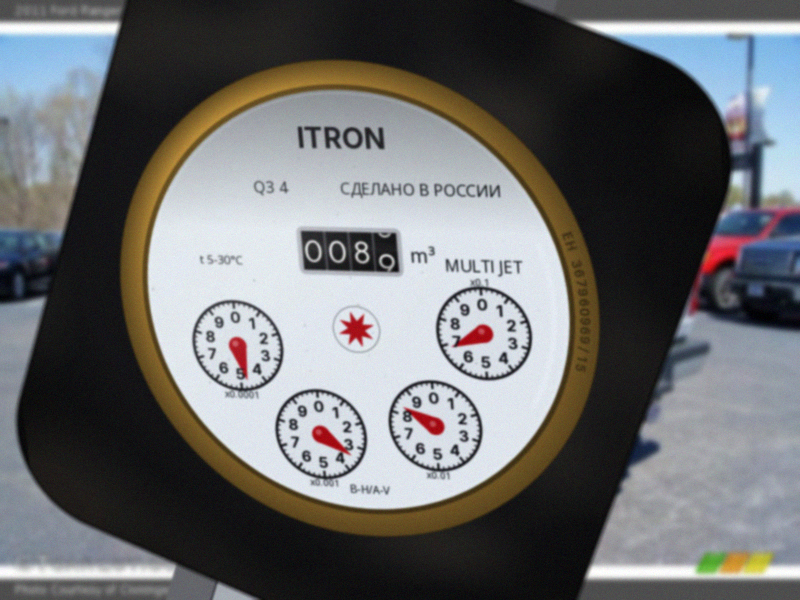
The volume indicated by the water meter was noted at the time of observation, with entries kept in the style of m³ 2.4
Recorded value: m³ 88.6834
